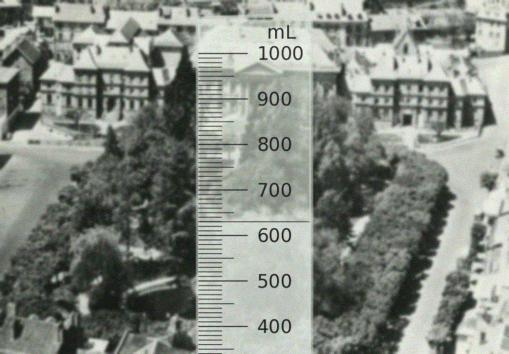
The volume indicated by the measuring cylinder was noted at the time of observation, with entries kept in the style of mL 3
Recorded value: mL 630
